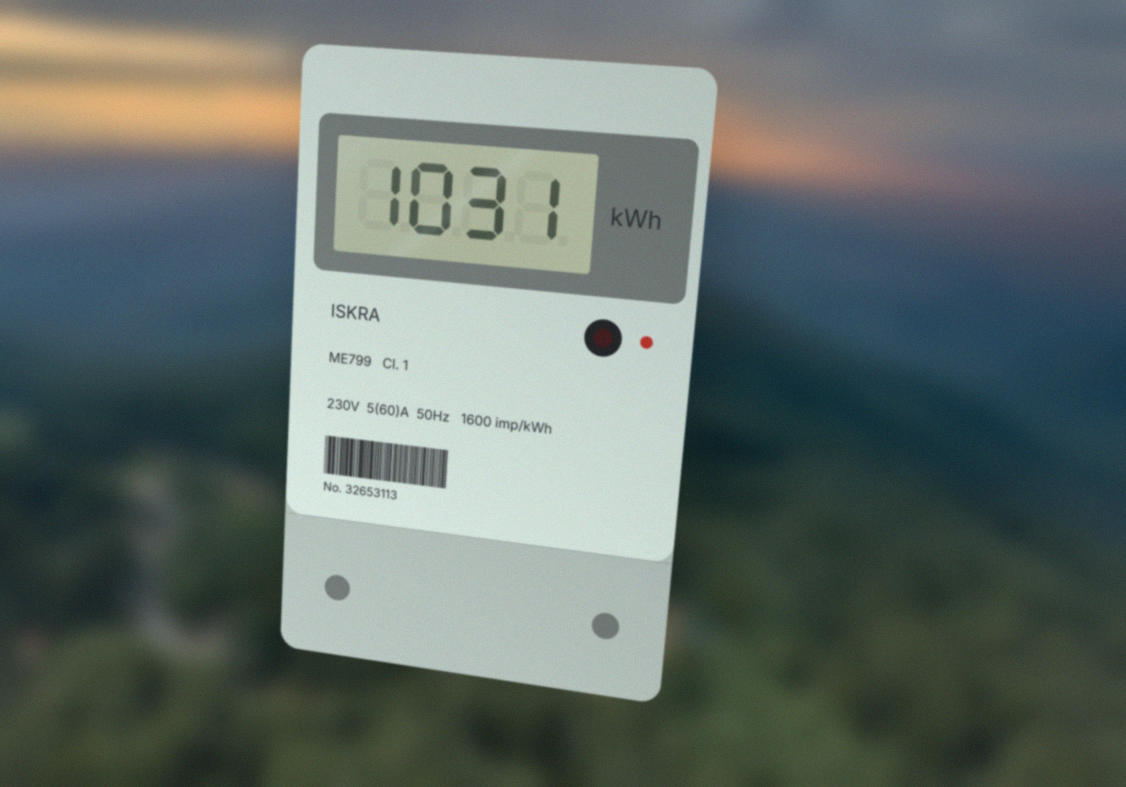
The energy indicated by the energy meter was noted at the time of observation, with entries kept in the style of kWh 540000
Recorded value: kWh 1031
